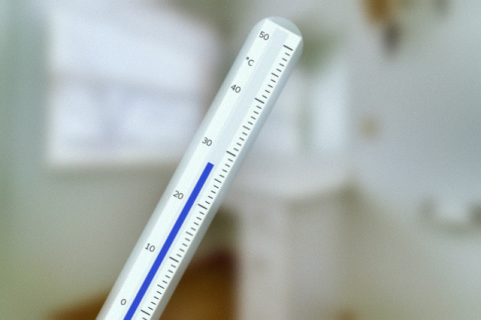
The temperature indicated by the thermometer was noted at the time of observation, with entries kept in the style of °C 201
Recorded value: °C 27
